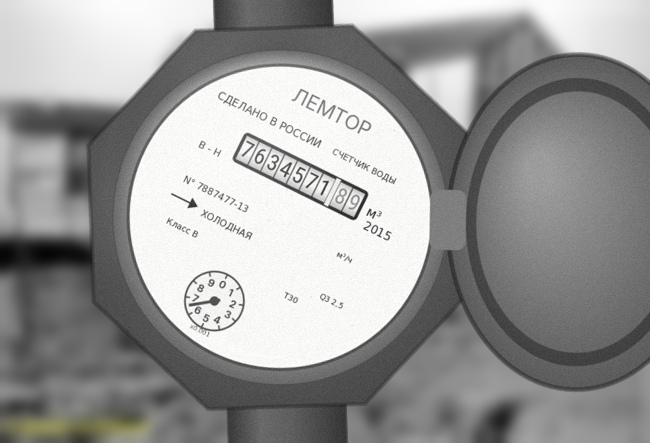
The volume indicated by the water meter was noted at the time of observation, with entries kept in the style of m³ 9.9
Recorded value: m³ 7634571.896
